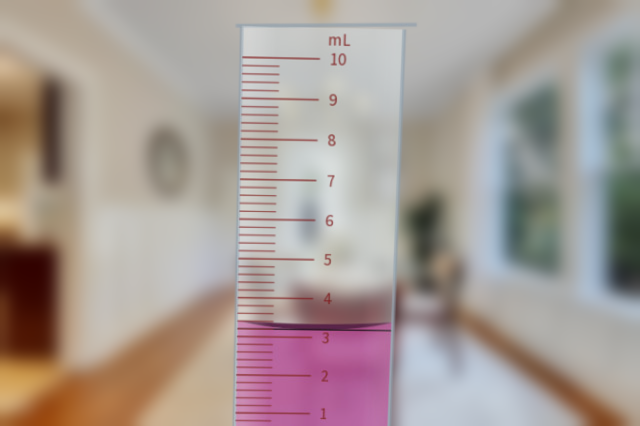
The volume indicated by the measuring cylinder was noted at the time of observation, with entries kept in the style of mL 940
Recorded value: mL 3.2
